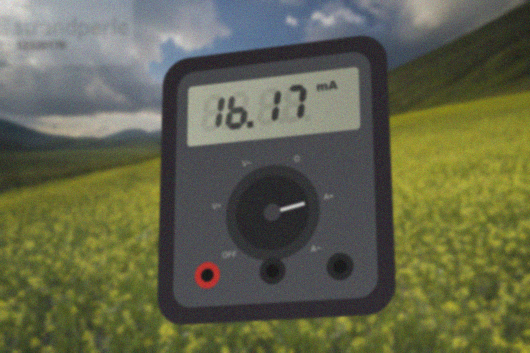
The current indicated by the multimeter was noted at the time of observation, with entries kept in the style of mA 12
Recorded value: mA 16.17
